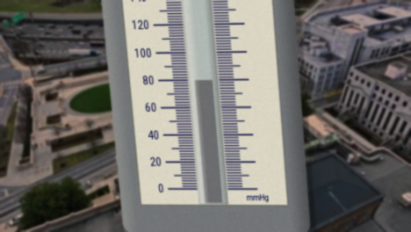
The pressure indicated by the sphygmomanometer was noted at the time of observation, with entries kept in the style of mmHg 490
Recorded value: mmHg 80
